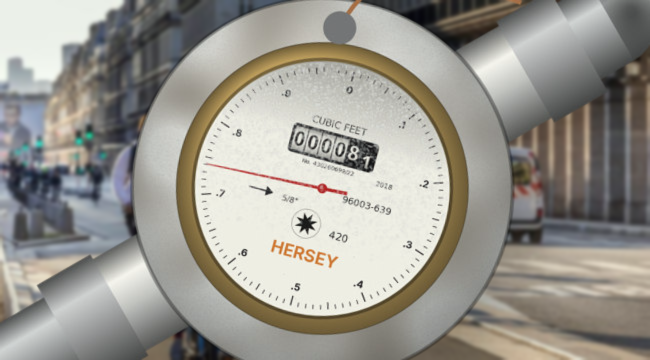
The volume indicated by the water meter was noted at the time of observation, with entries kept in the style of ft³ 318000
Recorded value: ft³ 80.74
